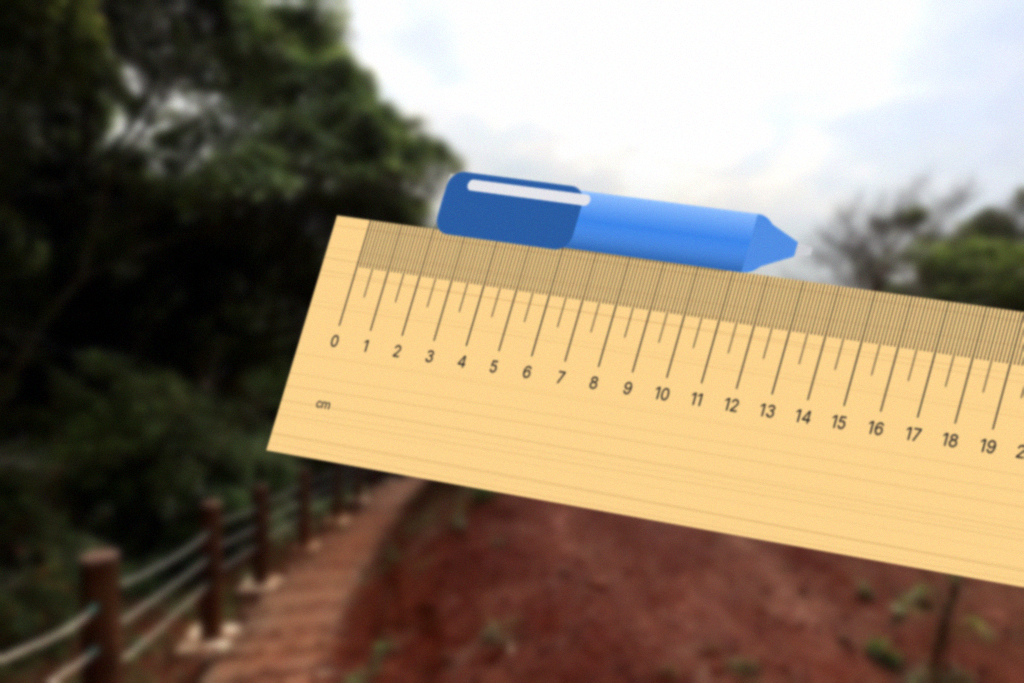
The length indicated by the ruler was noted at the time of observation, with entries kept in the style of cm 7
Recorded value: cm 11
